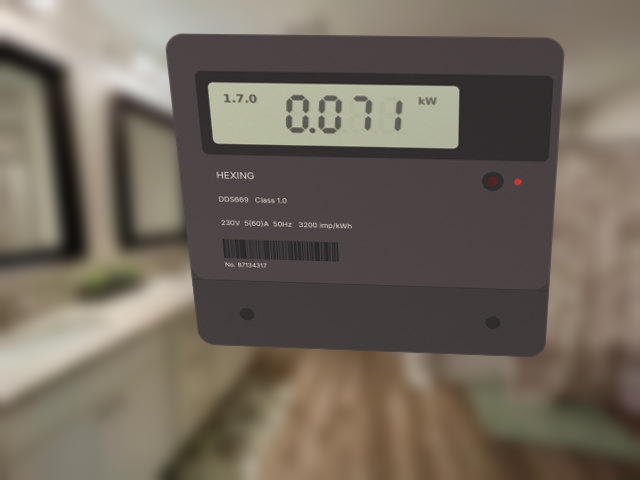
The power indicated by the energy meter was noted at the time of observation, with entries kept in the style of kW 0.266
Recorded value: kW 0.071
